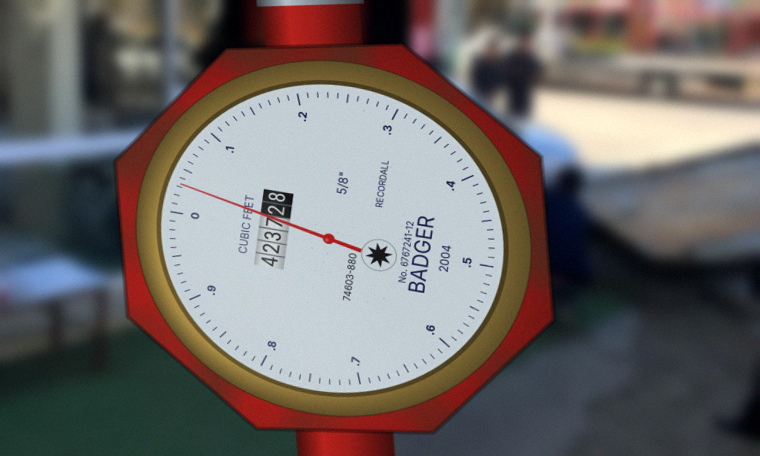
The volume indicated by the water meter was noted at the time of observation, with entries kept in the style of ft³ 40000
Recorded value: ft³ 423728.03
